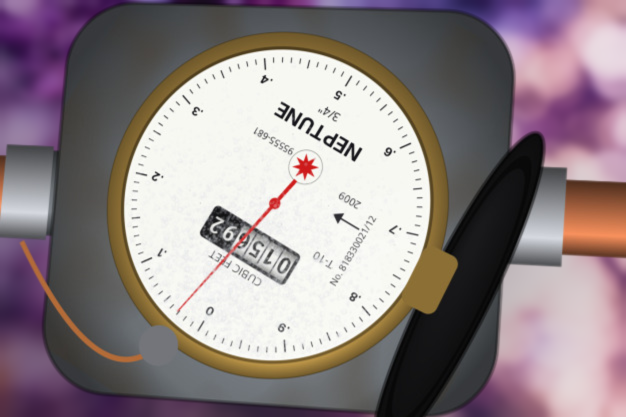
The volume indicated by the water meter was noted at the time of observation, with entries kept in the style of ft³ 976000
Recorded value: ft³ 15692.03
